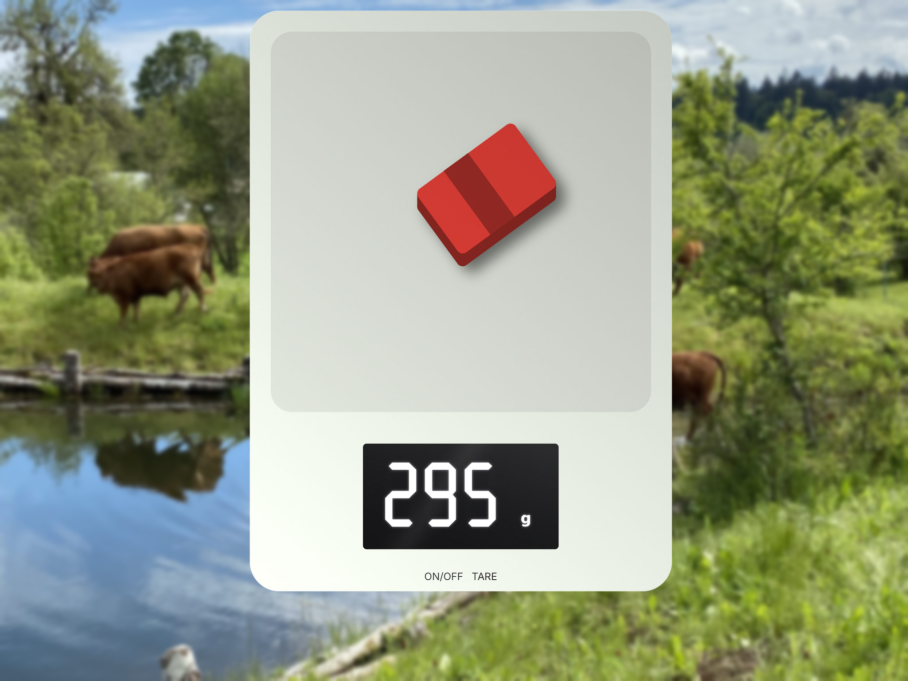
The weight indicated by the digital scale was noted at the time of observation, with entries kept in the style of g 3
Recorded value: g 295
